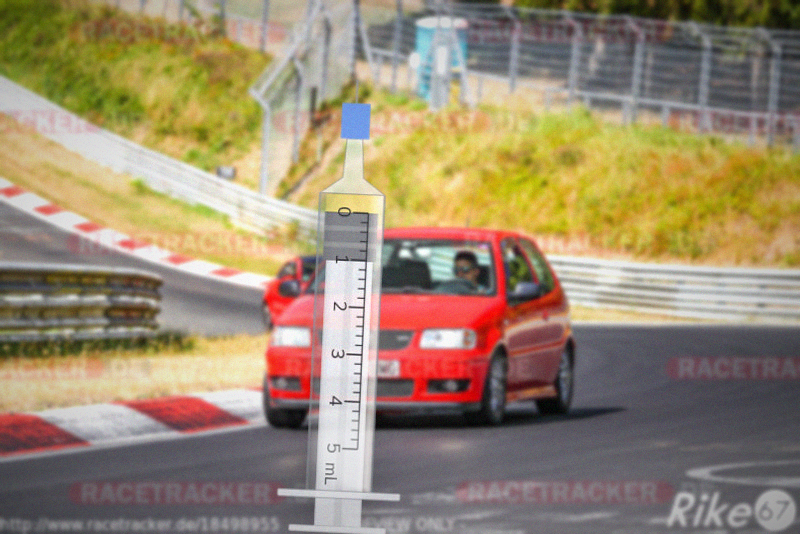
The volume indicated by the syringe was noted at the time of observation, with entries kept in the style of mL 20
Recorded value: mL 0
